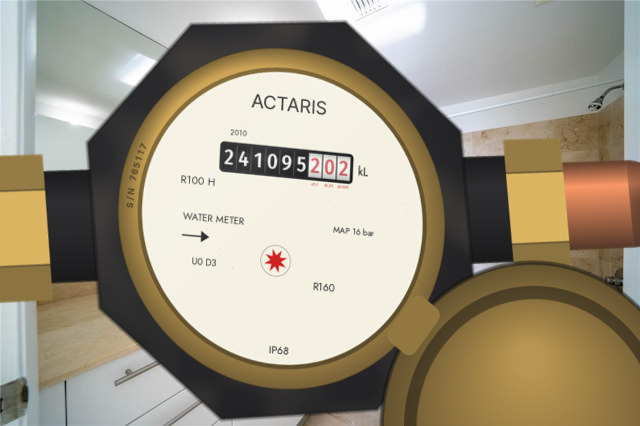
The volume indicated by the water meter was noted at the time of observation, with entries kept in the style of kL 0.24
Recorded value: kL 241095.202
